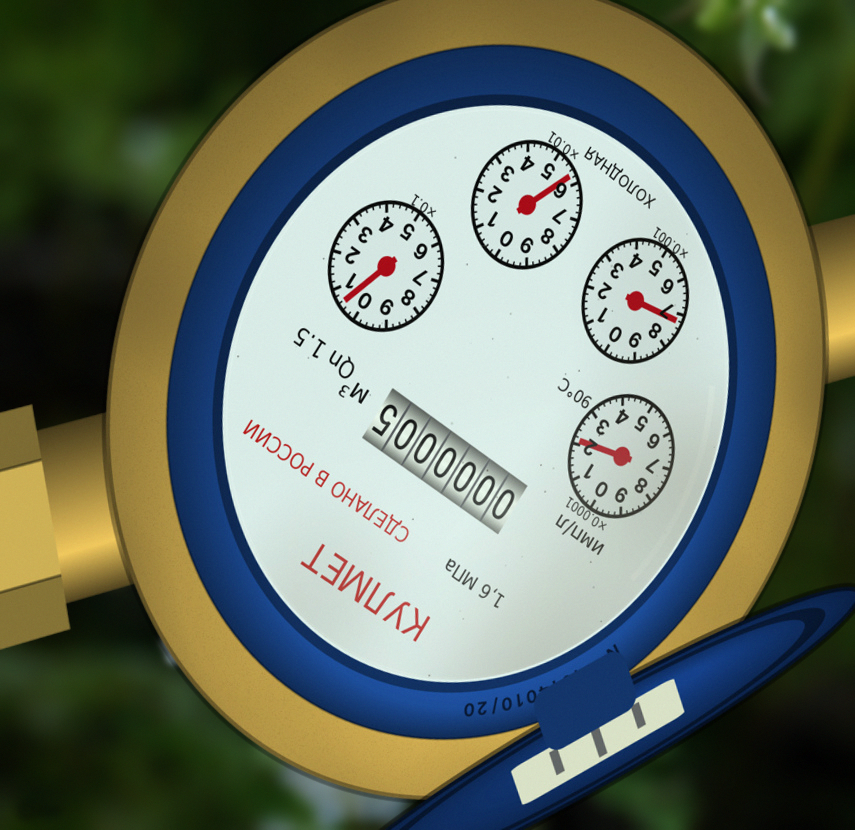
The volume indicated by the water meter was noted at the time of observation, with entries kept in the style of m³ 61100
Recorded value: m³ 5.0572
